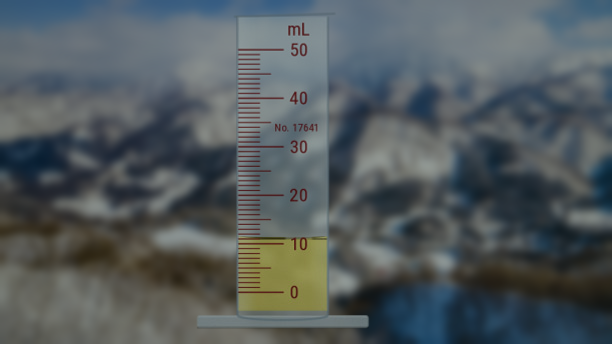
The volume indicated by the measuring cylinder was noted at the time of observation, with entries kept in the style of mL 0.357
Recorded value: mL 11
